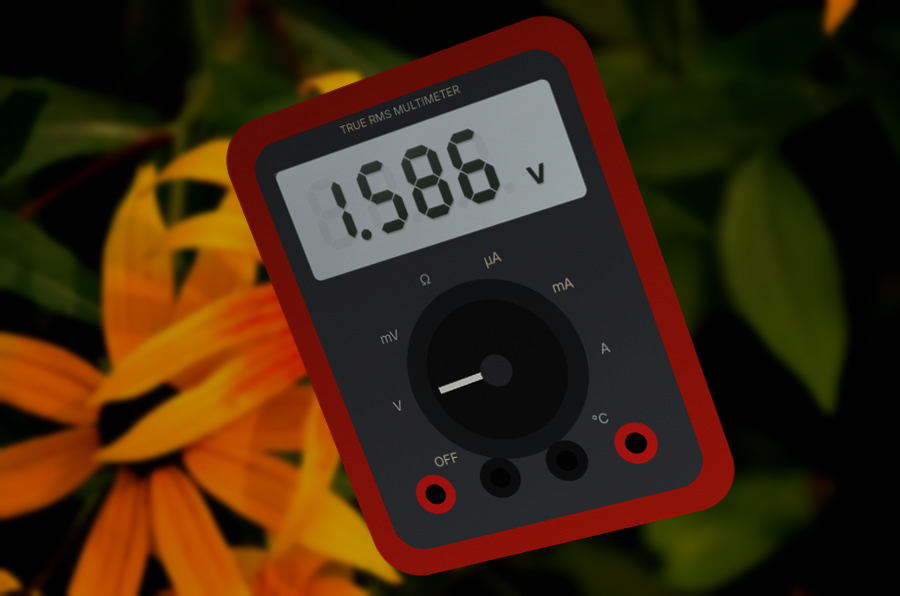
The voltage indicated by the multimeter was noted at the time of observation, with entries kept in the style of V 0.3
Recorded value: V 1.586
